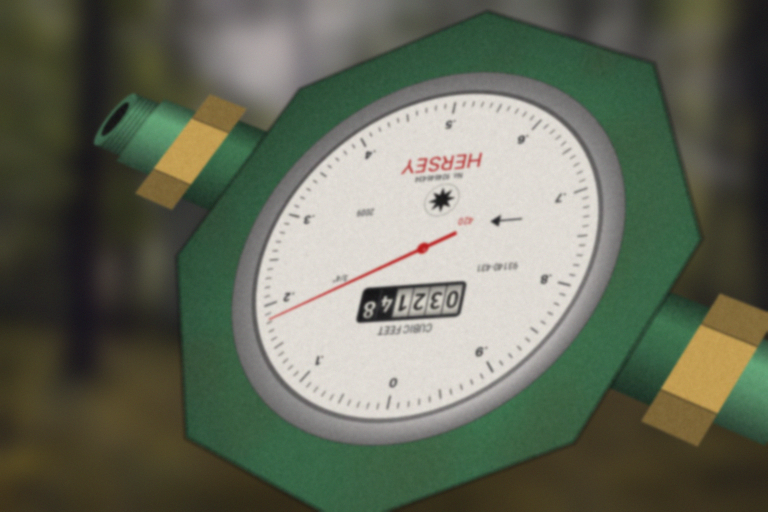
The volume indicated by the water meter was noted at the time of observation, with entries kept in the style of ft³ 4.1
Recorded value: ft³ 32148.18
